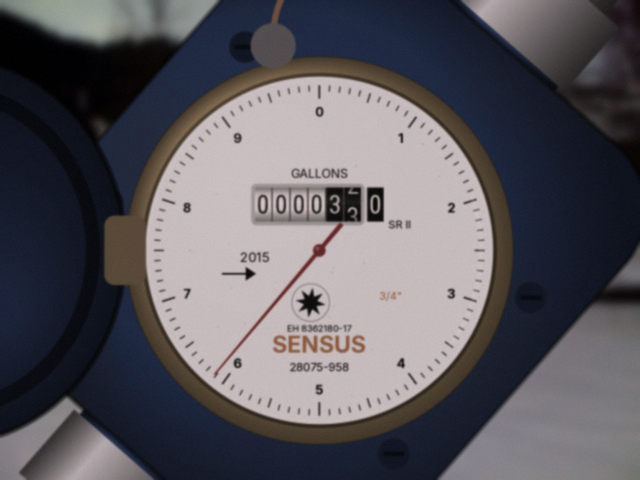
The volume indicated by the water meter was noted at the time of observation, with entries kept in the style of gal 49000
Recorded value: gal 326.1
